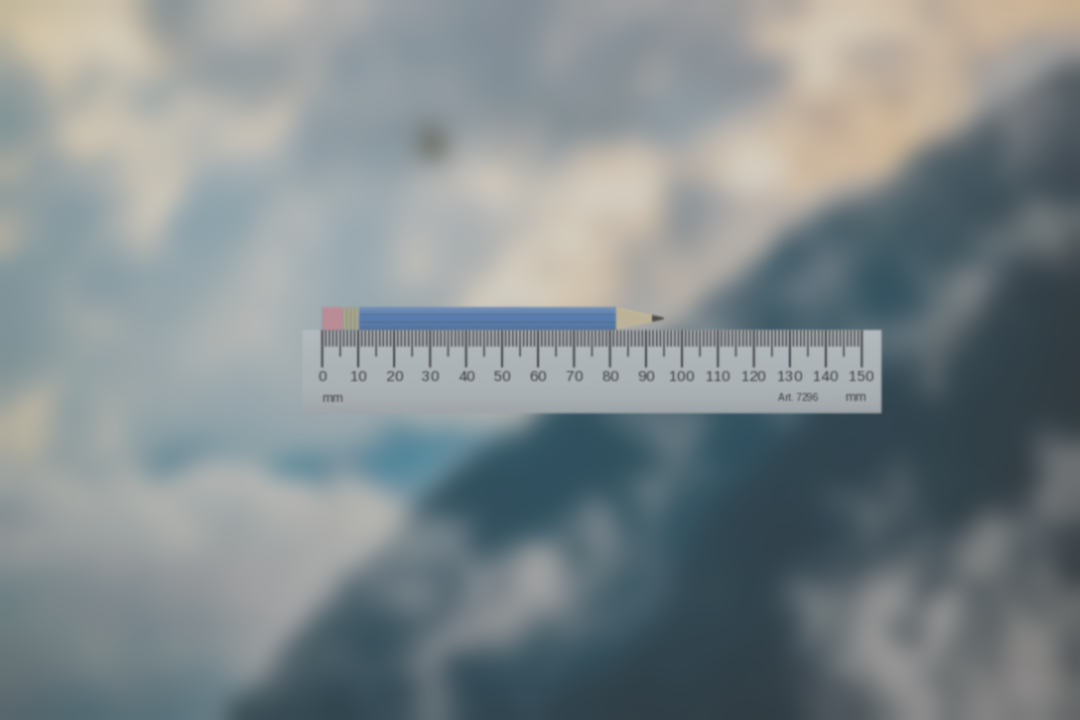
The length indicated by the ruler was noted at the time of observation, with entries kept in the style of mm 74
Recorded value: mm 95
